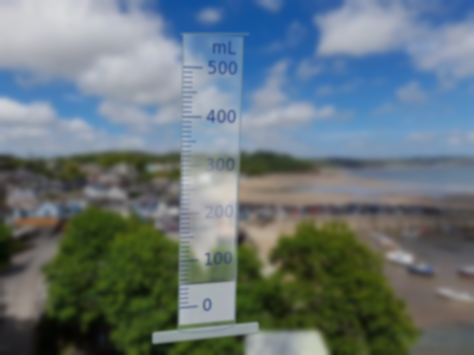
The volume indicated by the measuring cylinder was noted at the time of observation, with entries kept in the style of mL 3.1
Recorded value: mL 50
